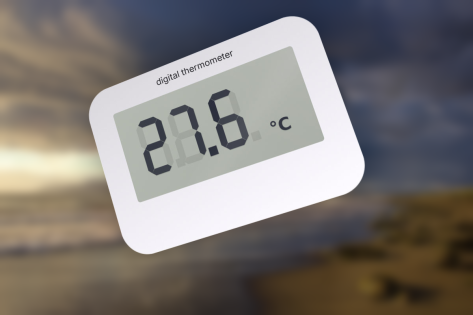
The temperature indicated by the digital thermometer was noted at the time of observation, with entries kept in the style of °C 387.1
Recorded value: °C 27.6
